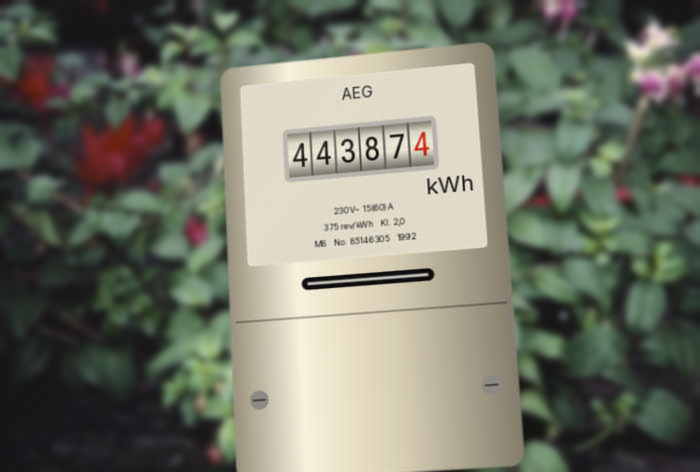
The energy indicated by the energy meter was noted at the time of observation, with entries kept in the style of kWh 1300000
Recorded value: kWh 44387.4
